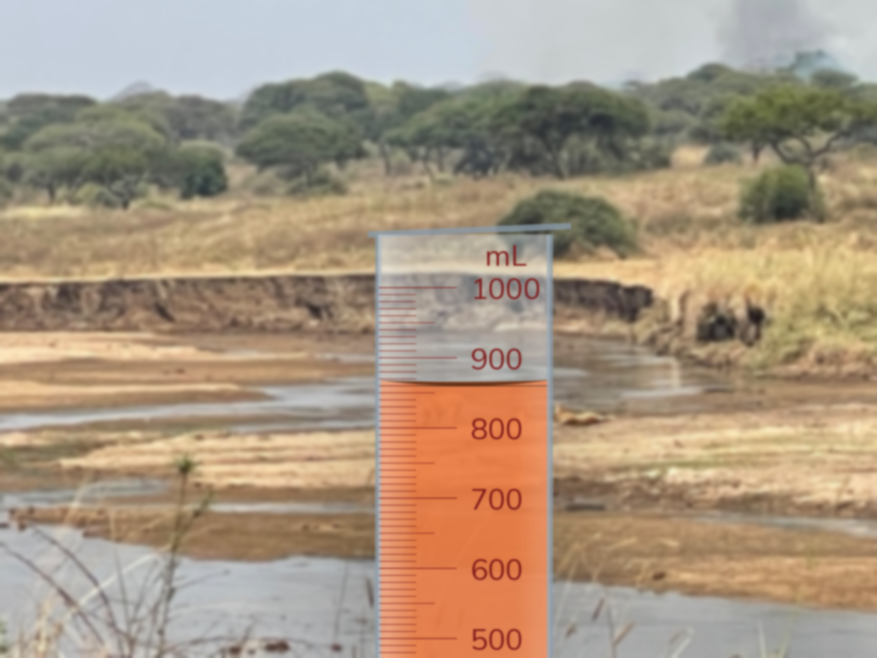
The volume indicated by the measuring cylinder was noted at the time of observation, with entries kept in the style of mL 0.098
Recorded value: mL 860
